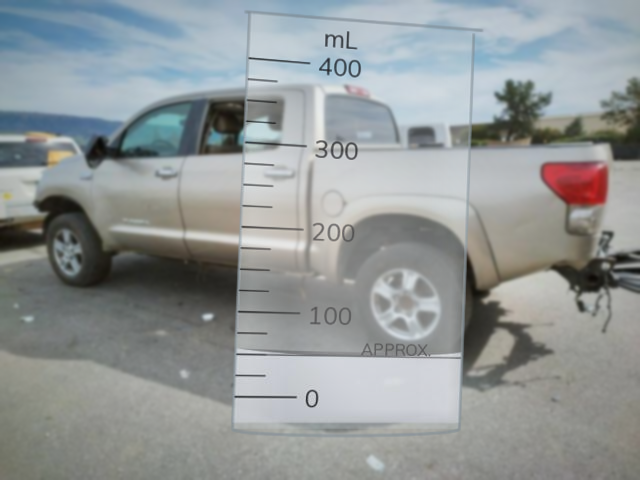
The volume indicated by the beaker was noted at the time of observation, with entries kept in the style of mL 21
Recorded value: mL 50
